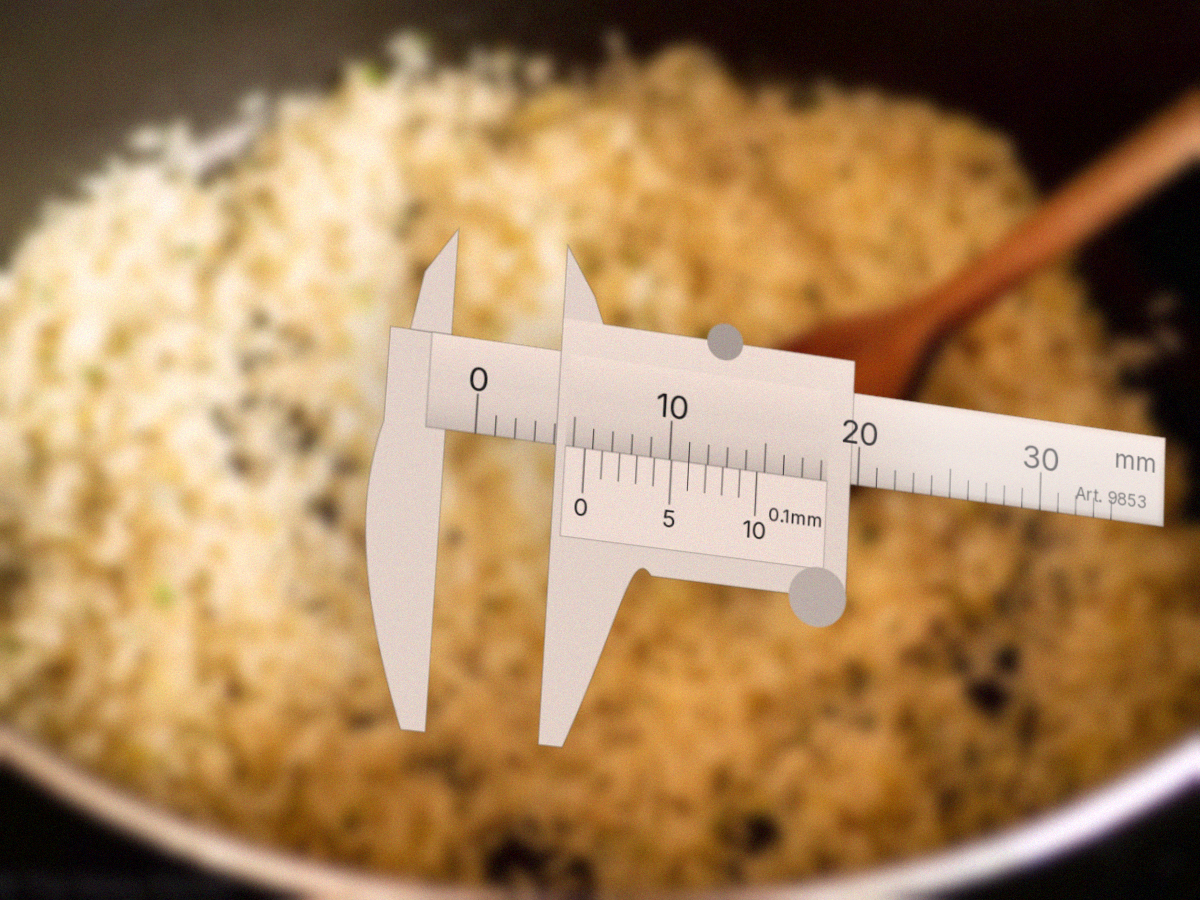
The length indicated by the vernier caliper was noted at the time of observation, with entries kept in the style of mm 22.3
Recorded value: mm 5.6
